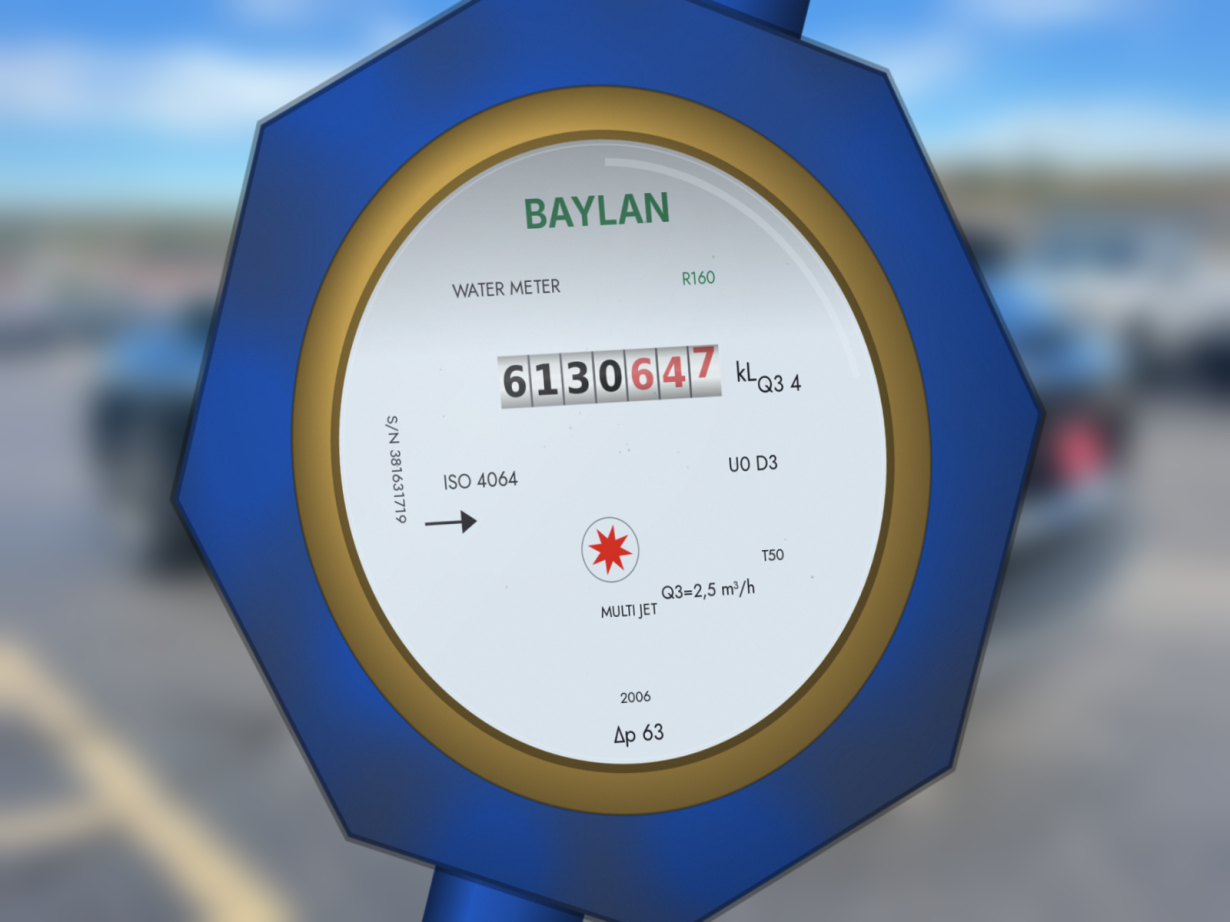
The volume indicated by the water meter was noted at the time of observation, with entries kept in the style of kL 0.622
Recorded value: kL 6130.647
